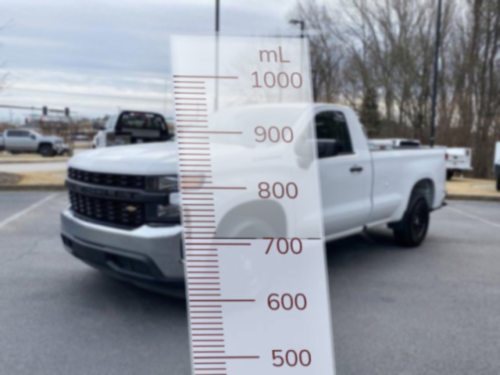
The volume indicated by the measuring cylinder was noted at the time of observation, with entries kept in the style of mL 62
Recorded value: mL 710
